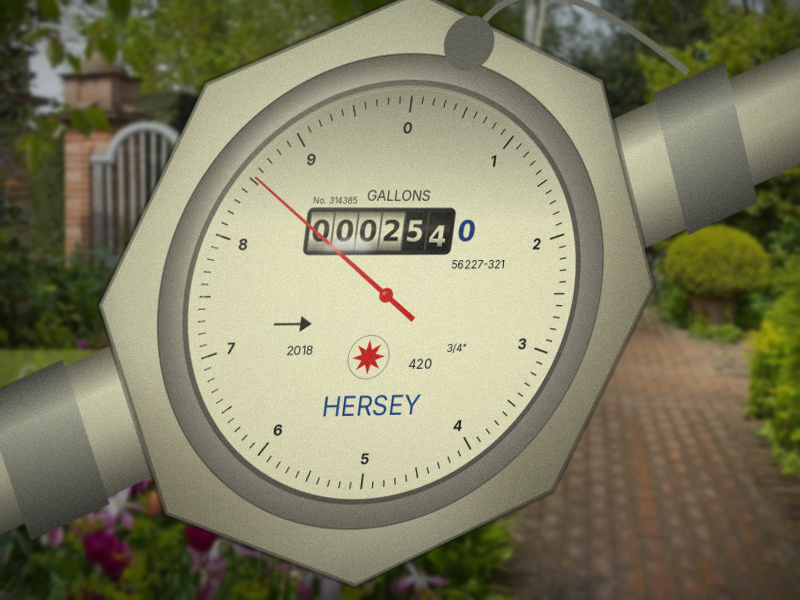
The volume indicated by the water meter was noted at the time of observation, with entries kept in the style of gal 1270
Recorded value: gal 2538.5
